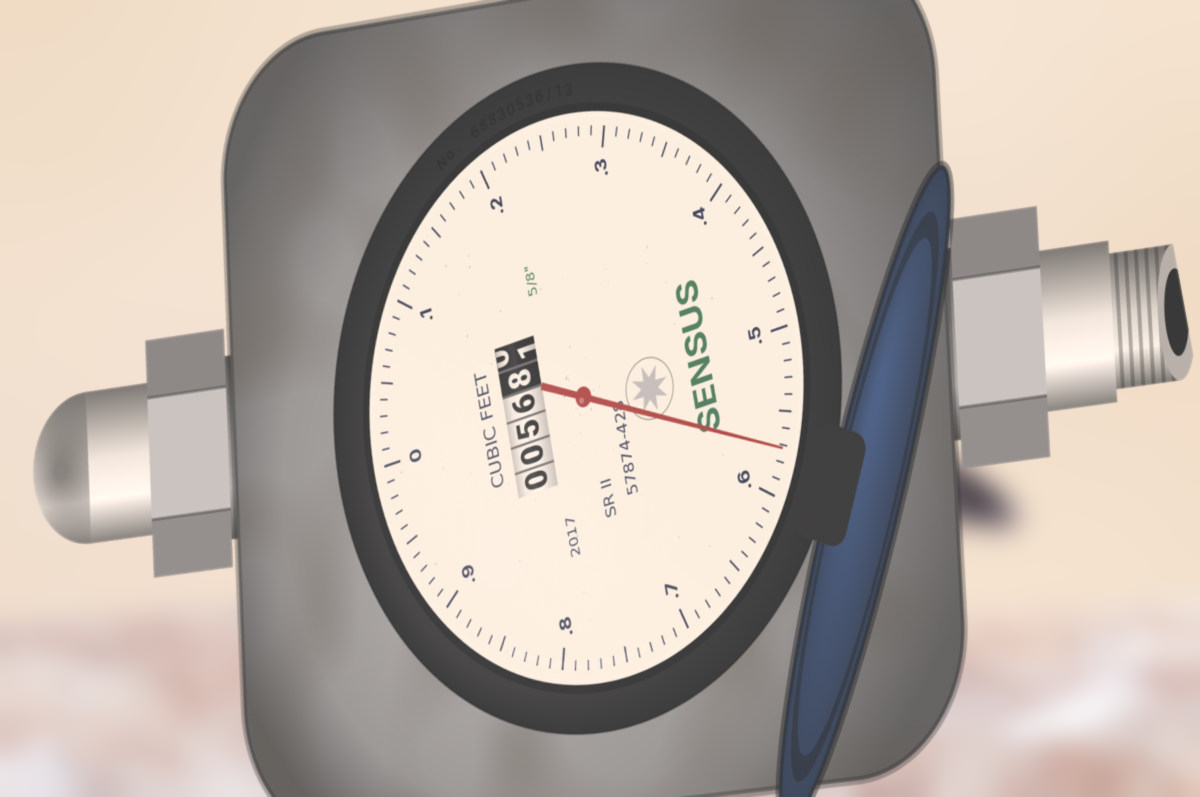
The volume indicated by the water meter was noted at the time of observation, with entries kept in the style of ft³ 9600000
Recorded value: ft³ 5680.57
